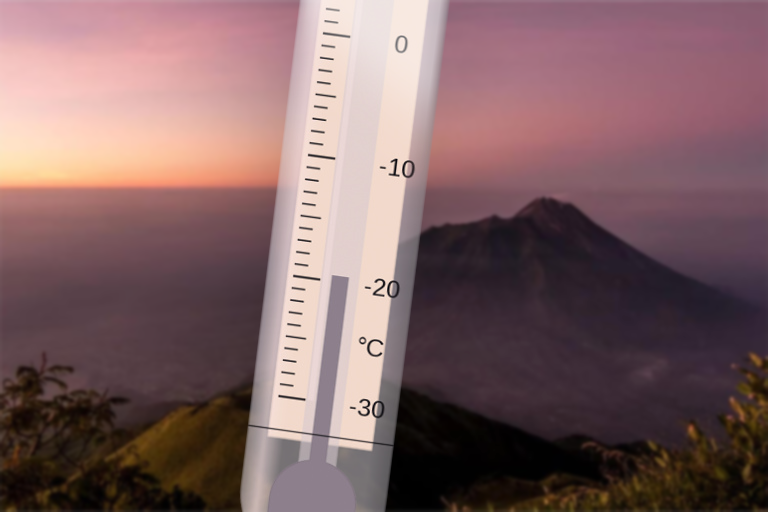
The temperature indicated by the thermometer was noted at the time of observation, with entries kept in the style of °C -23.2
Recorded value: °C -19.5
